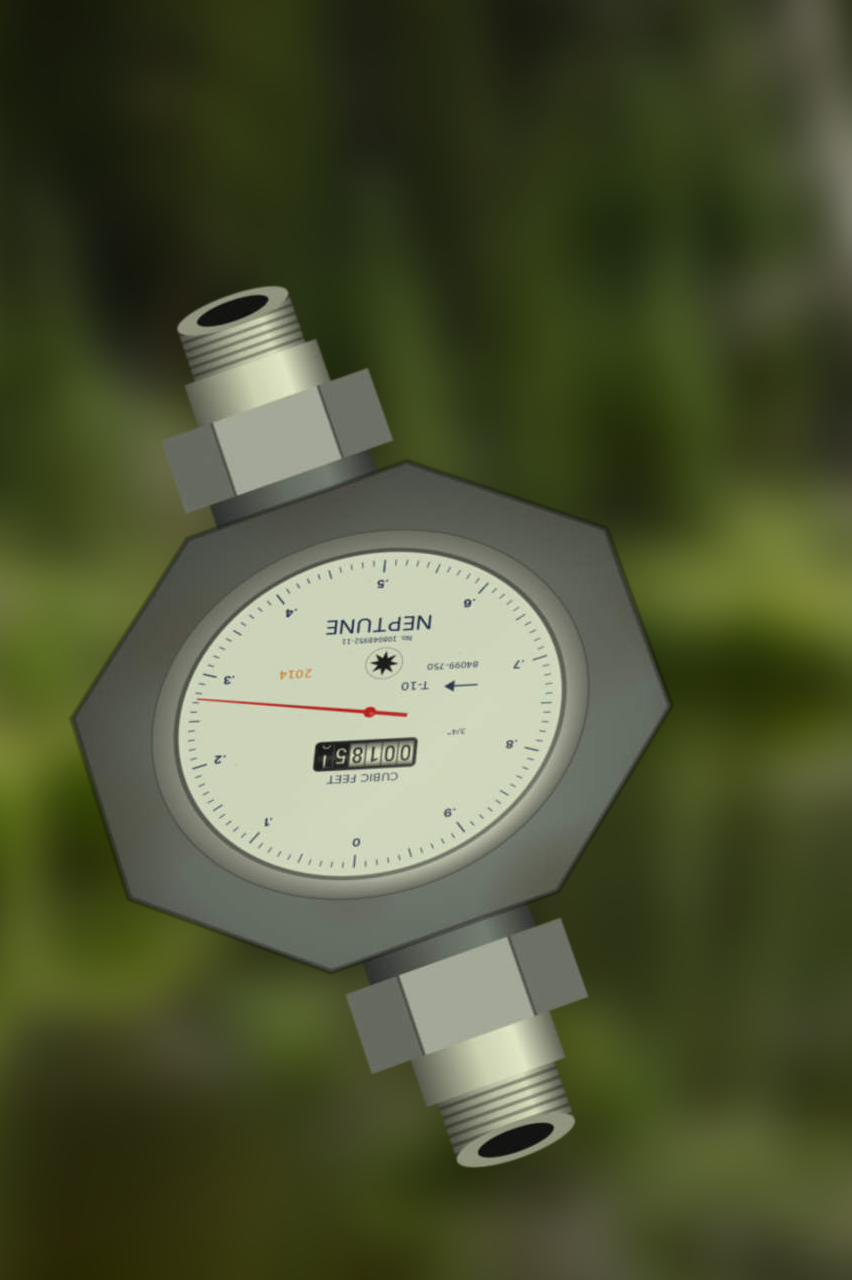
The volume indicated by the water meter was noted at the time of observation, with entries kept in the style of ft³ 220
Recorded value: ft³ 1851.27
